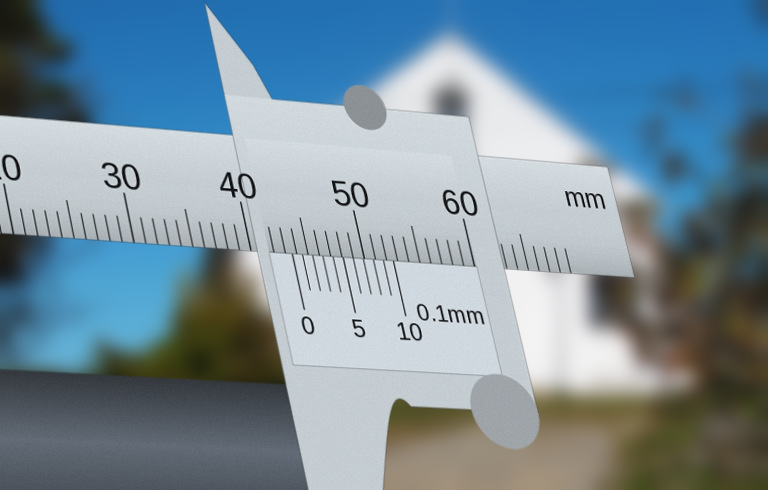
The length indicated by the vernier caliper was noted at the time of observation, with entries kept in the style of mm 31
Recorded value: mm 43.6
